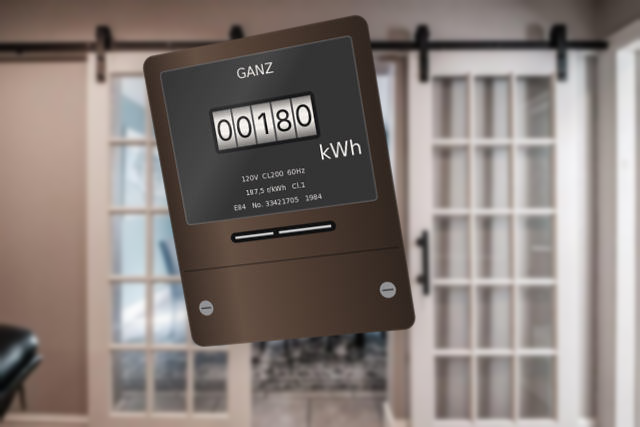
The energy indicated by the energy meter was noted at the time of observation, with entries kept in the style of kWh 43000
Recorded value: kWh 180
